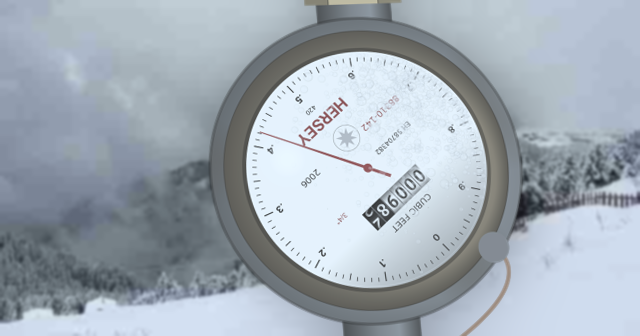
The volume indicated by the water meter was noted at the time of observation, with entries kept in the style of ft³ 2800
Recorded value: ft³ 982.42
